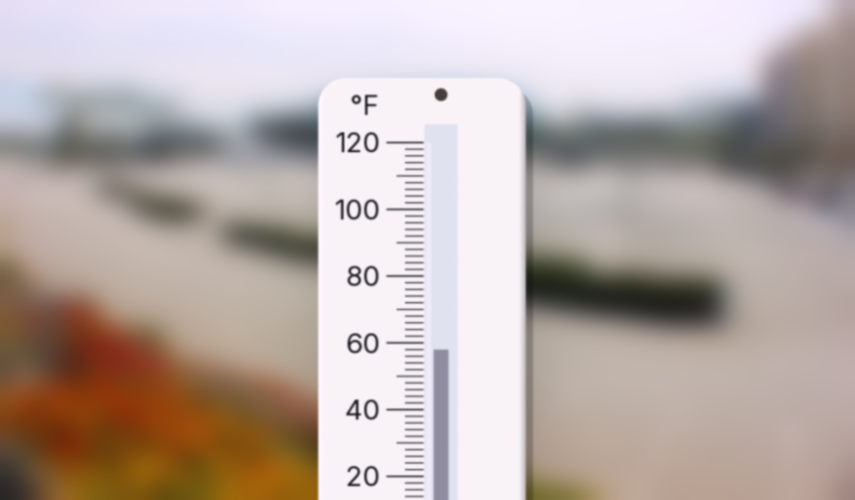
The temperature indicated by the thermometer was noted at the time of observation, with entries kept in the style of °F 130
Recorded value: °F 58
